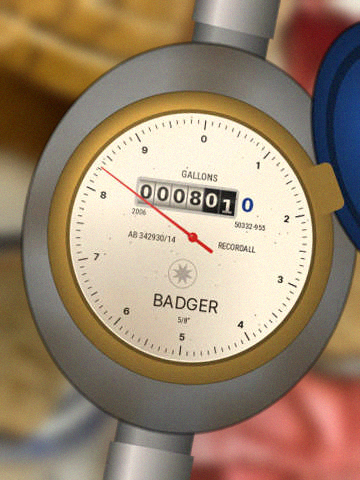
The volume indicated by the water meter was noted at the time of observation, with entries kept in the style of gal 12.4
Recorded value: gal 8008.3
